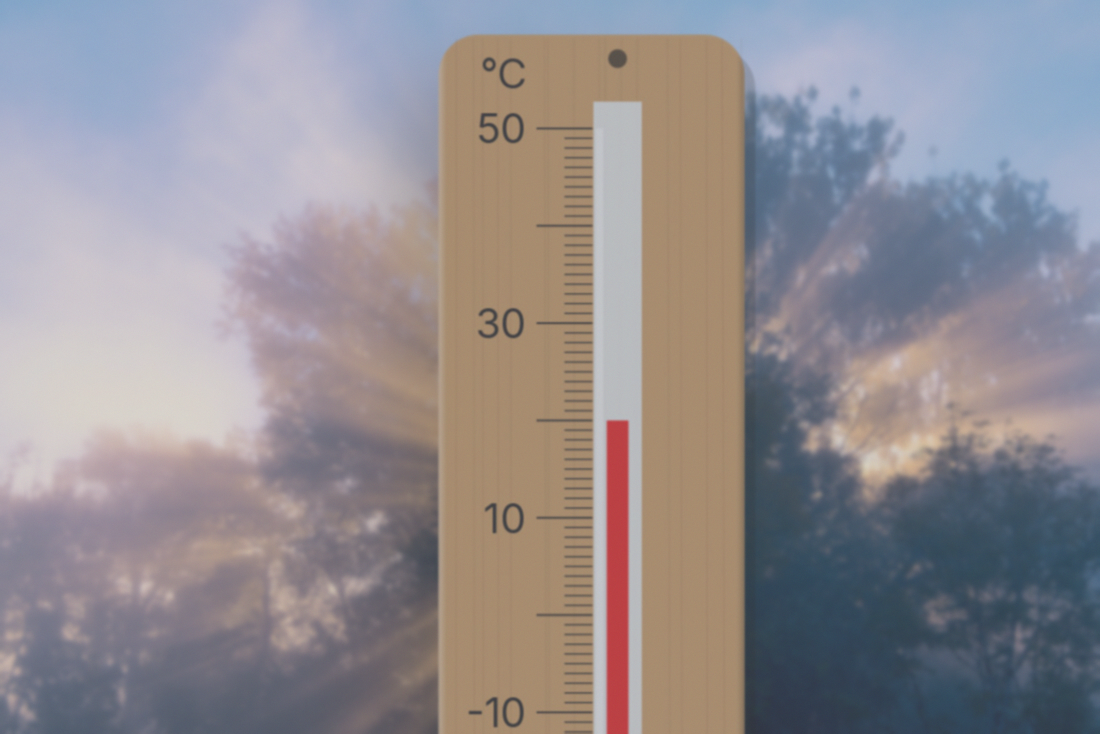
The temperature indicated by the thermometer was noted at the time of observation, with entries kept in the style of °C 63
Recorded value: °C 20
